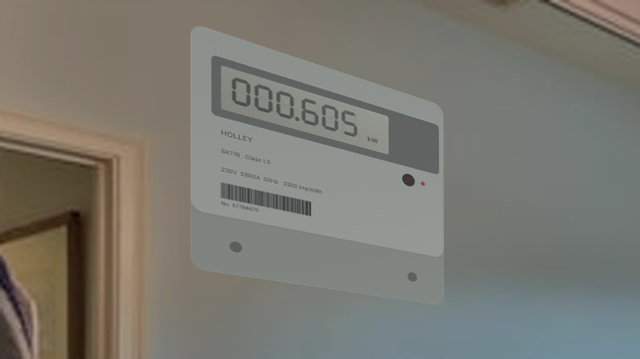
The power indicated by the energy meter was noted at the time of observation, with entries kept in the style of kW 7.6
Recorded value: kW 0.605
